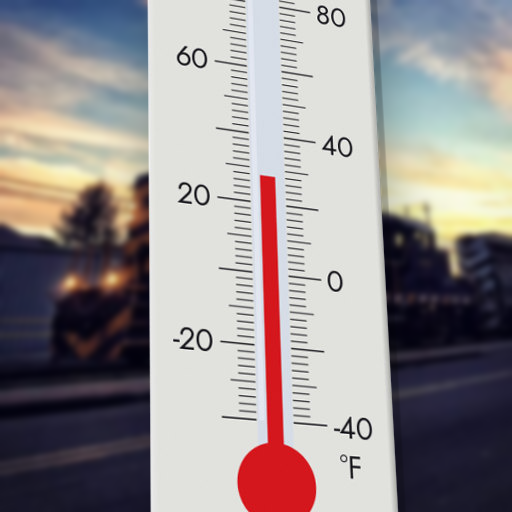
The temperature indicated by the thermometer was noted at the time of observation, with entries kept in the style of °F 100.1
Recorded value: °F 28
